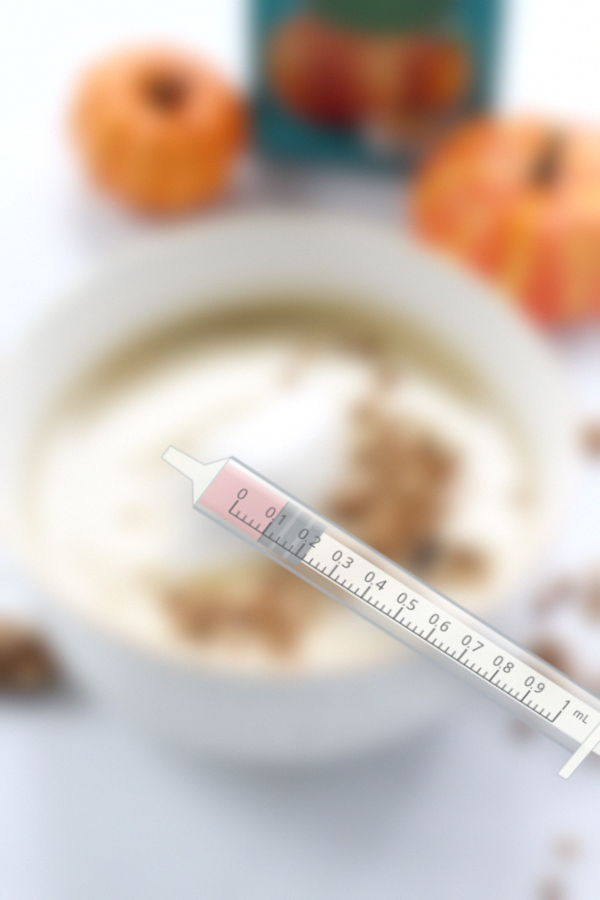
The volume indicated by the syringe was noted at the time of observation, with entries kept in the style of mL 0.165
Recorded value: mL 0.1
